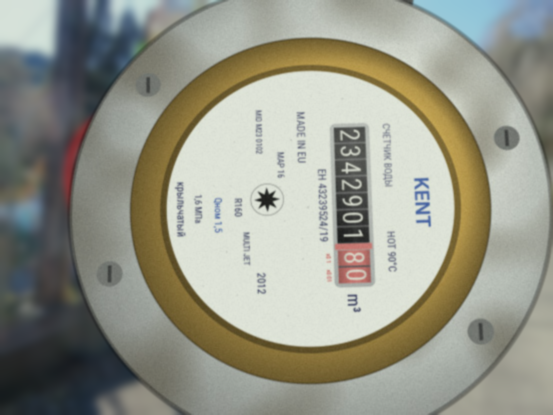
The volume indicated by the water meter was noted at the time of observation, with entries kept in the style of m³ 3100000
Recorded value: m³ 2342901.80
